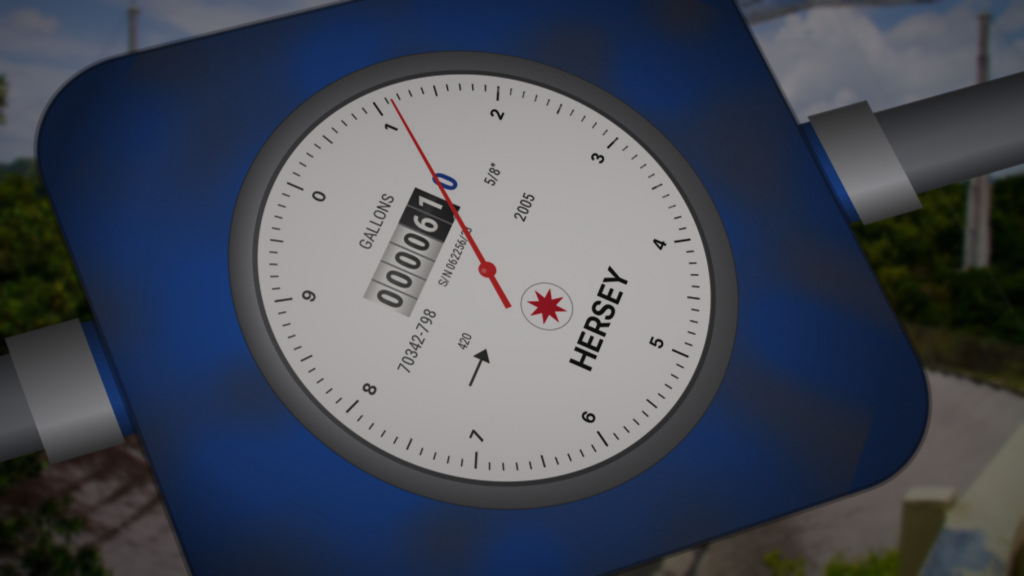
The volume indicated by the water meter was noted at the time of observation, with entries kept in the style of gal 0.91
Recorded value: gal 611.1
